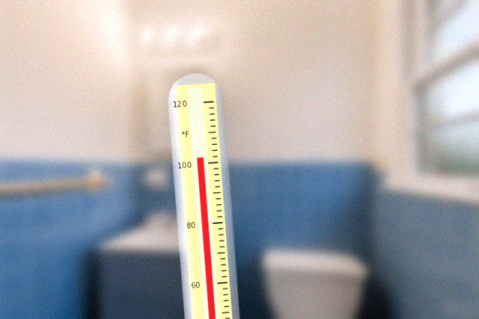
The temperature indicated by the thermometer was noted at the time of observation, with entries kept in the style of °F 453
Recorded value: °F 102
